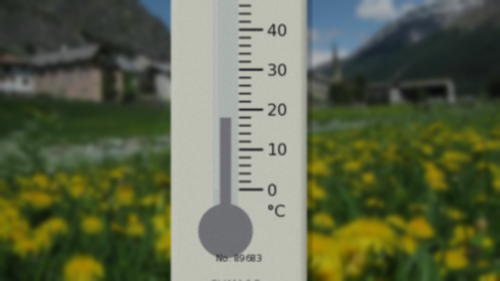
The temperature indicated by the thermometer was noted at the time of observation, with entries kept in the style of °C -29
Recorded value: °C 18
